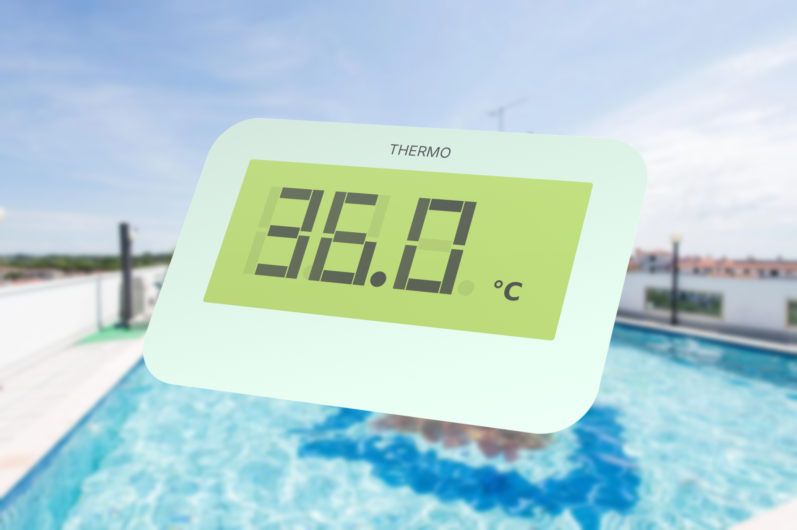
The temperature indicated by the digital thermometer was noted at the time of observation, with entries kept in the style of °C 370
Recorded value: °C 36.0
